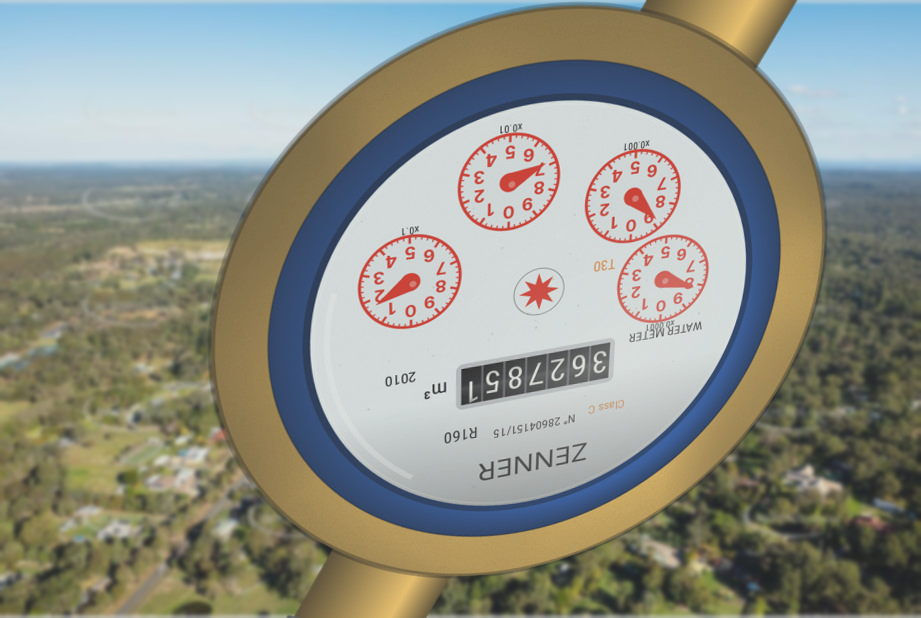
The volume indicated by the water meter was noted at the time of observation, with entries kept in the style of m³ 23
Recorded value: m³ 3627851.1688
